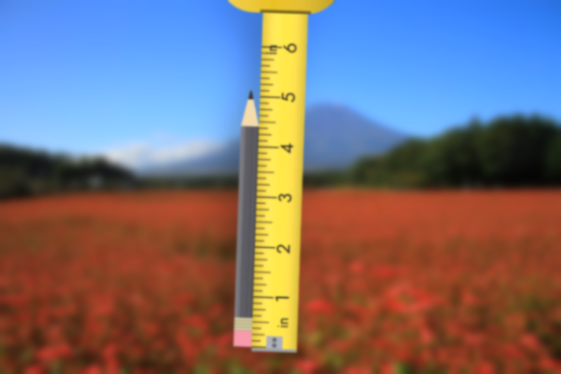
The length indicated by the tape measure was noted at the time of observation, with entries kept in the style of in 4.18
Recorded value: in 5.125
